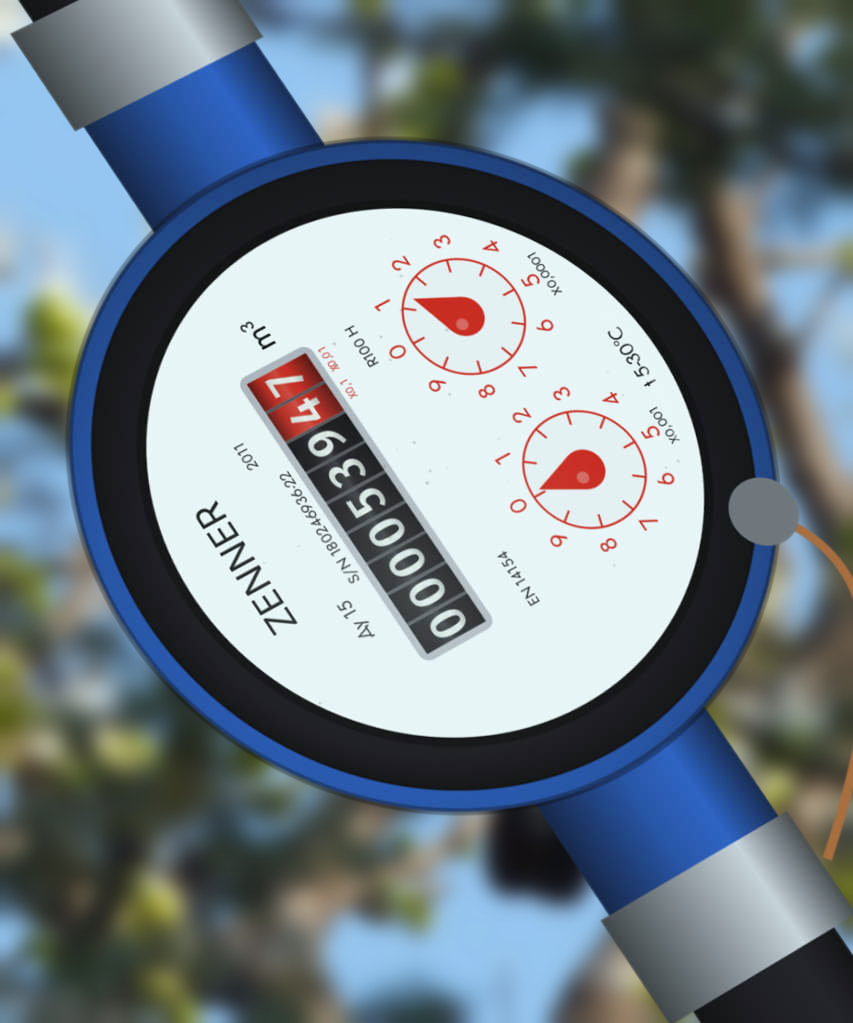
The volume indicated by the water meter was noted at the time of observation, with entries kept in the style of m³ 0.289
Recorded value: m³ 539.4701
